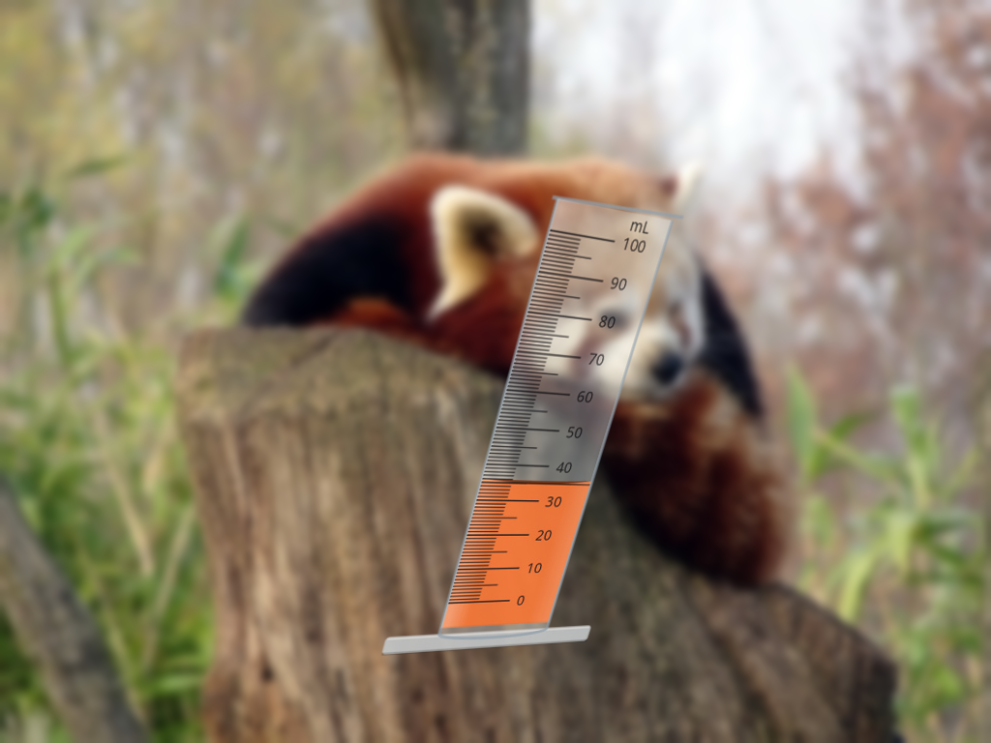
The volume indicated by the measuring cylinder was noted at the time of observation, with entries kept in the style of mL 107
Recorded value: mL 35
